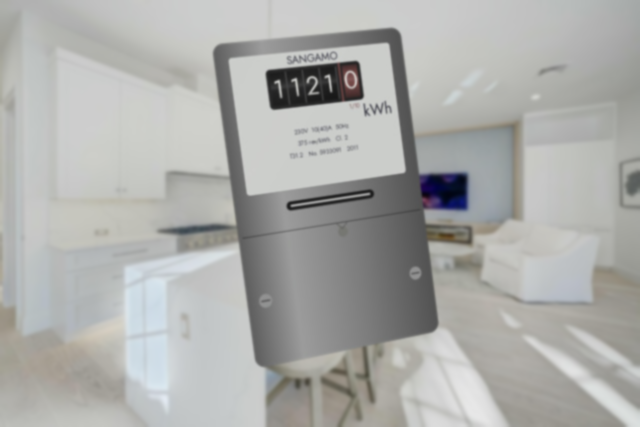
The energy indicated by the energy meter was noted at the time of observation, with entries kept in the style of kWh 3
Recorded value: kWh 1121.0
